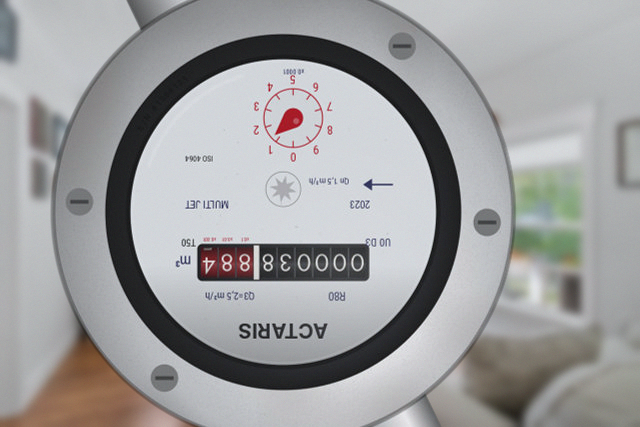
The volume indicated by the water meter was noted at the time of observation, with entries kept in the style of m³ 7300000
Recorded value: m³ 38.8841
